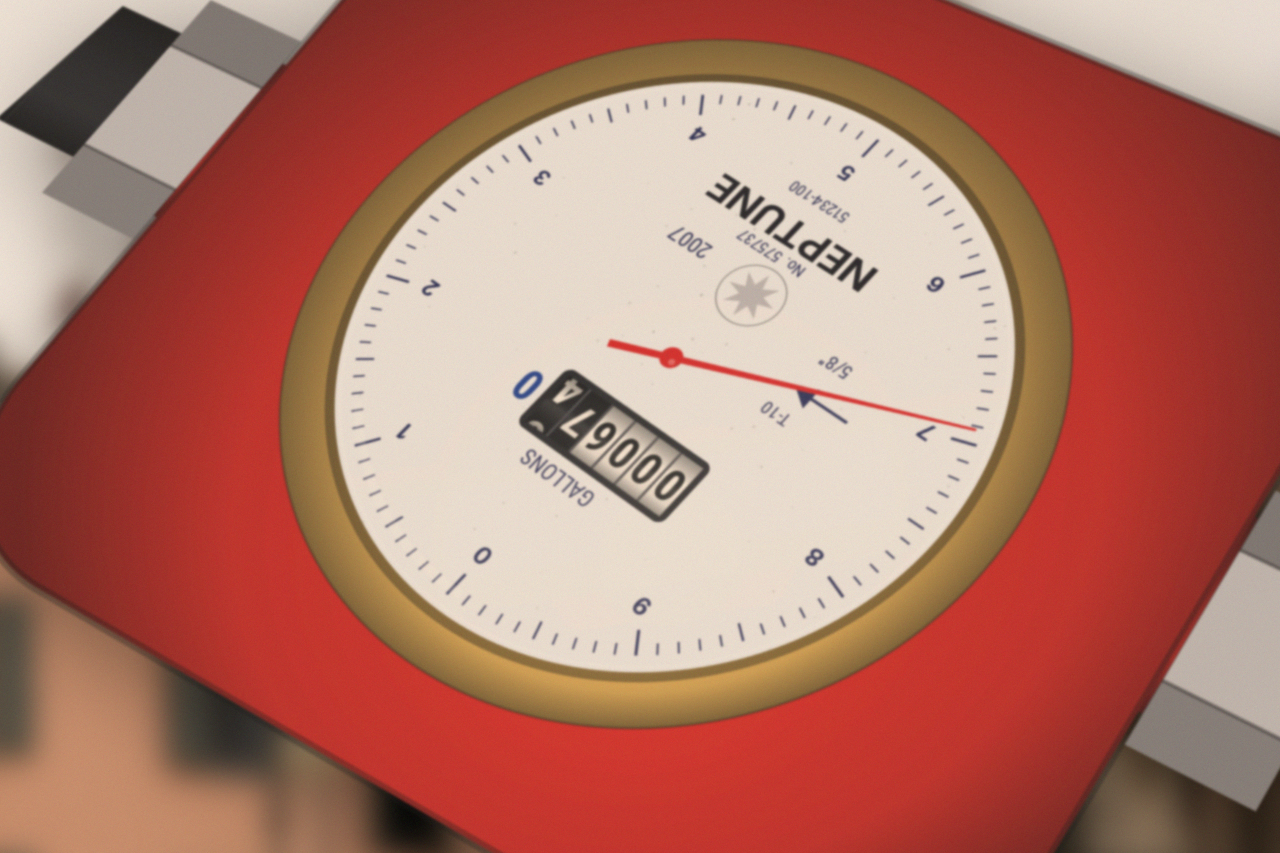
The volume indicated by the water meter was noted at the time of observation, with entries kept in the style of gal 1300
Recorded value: gal 6736.9
